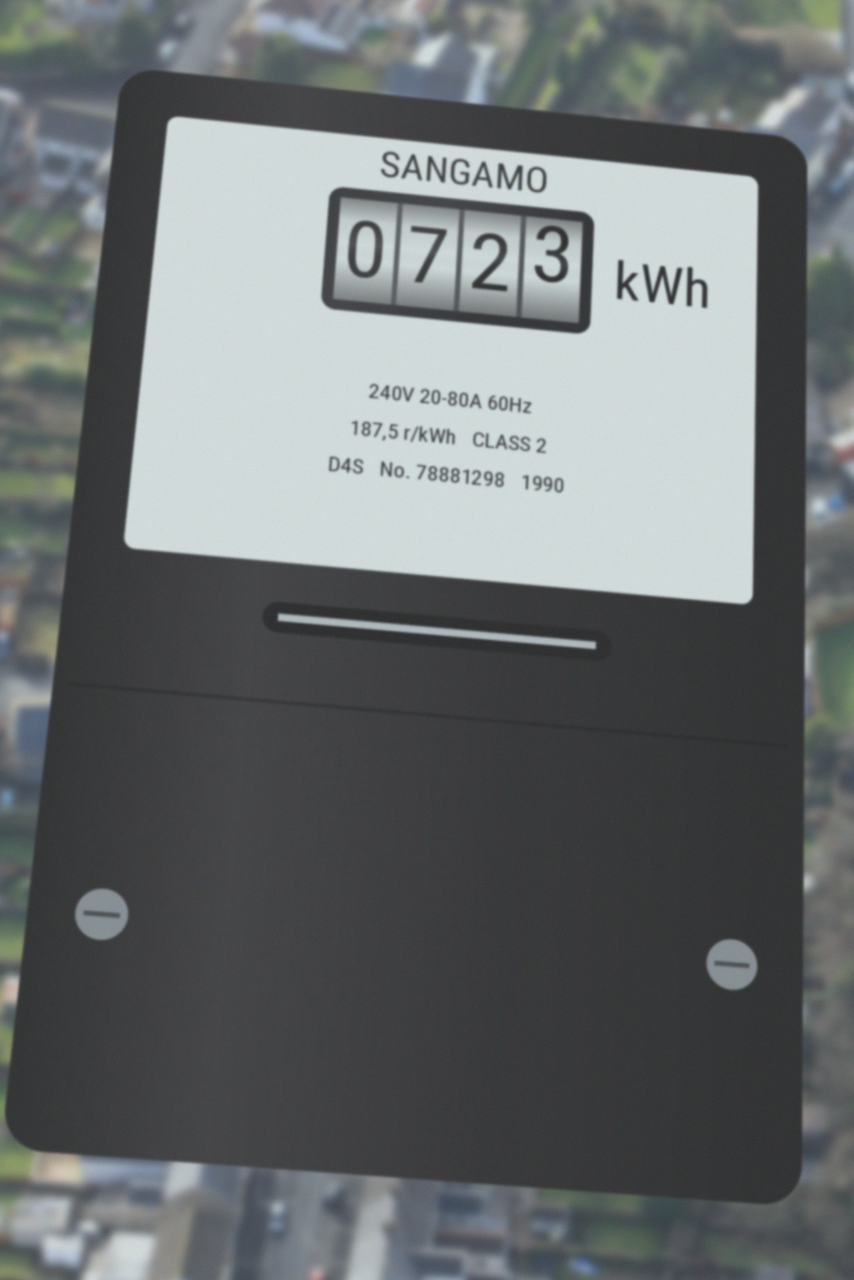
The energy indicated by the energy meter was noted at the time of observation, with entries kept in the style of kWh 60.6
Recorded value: kWh 723
